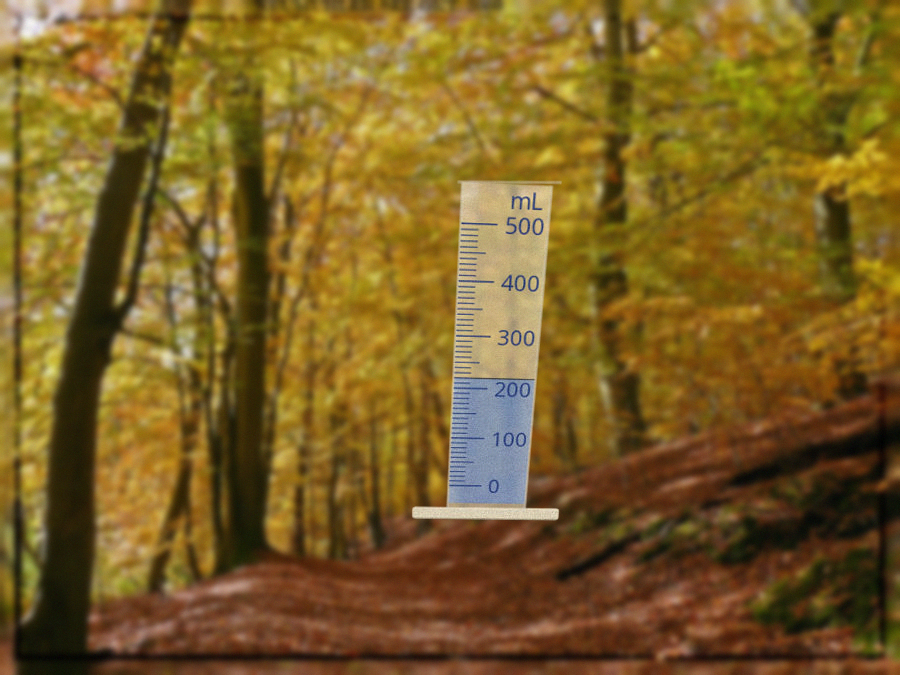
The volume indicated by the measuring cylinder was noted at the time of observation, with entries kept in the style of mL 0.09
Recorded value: mL 220
